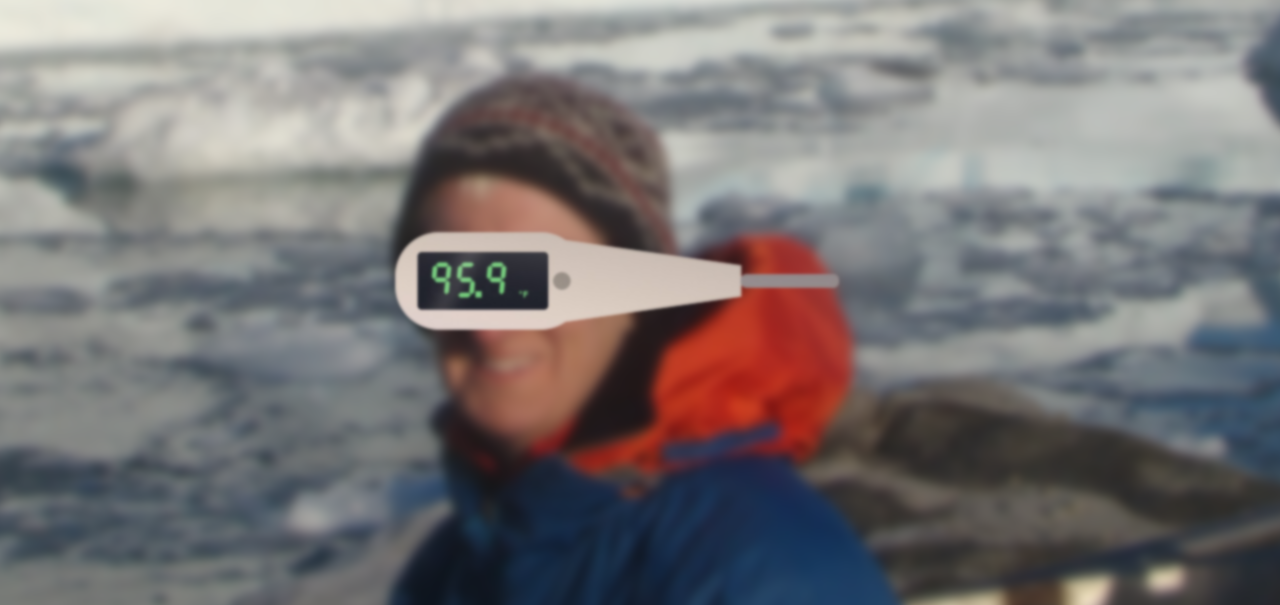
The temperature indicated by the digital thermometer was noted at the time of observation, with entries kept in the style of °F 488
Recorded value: °F 95.9
